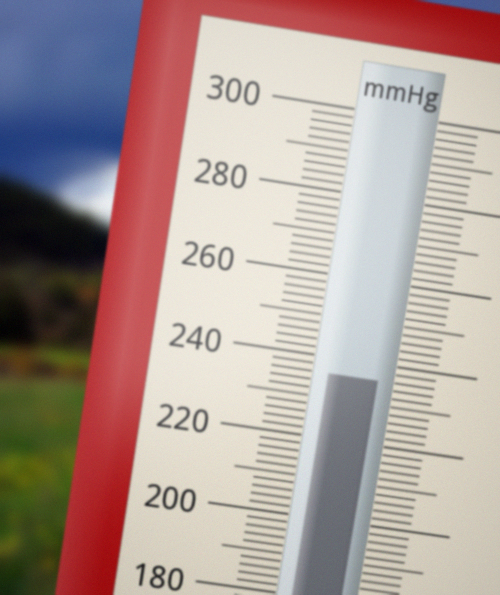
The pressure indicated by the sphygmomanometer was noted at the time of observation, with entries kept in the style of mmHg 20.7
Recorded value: mmHg 236
